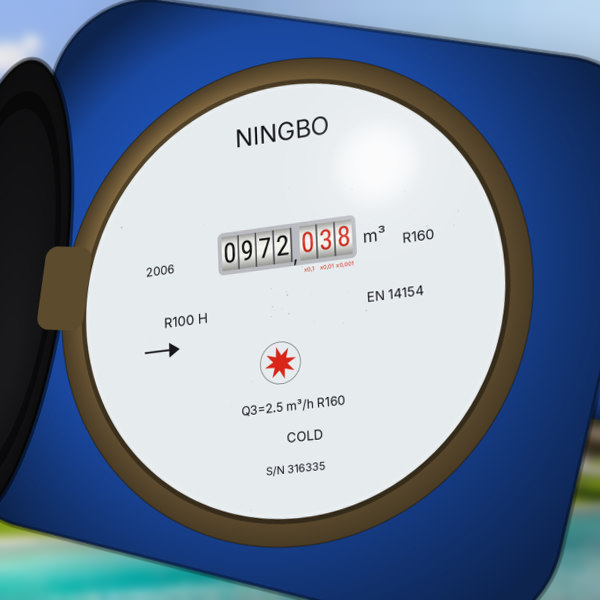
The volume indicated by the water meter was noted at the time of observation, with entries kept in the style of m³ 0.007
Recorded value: m³ 972.038
